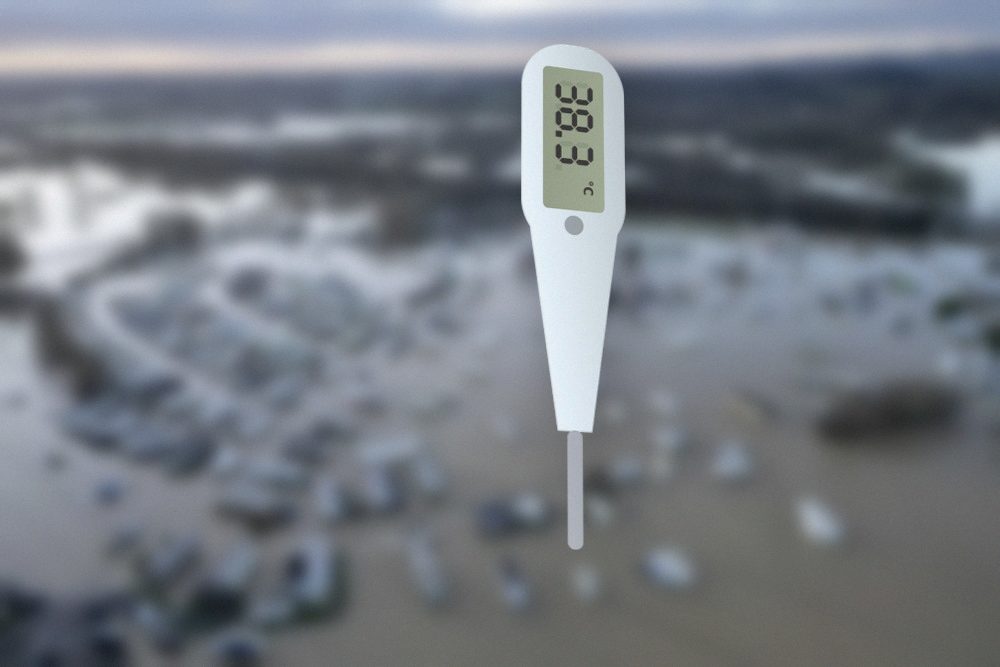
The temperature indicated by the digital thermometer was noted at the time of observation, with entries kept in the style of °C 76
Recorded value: °C 38.3
